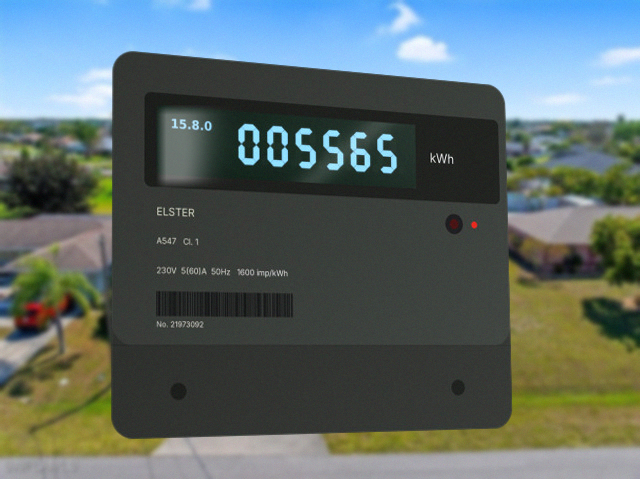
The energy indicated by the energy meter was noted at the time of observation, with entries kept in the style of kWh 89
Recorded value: kWh 5565
